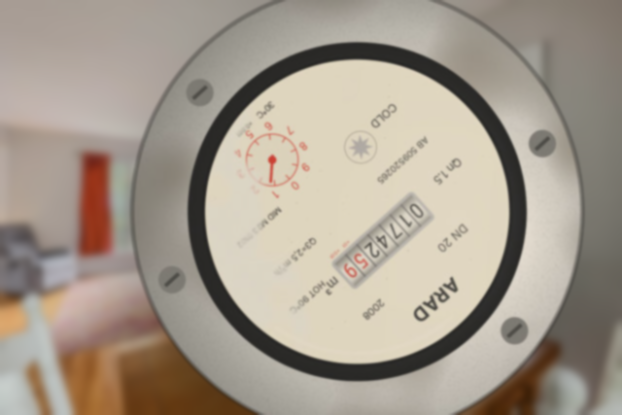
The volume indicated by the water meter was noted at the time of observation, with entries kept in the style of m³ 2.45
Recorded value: m³ 1742.591
